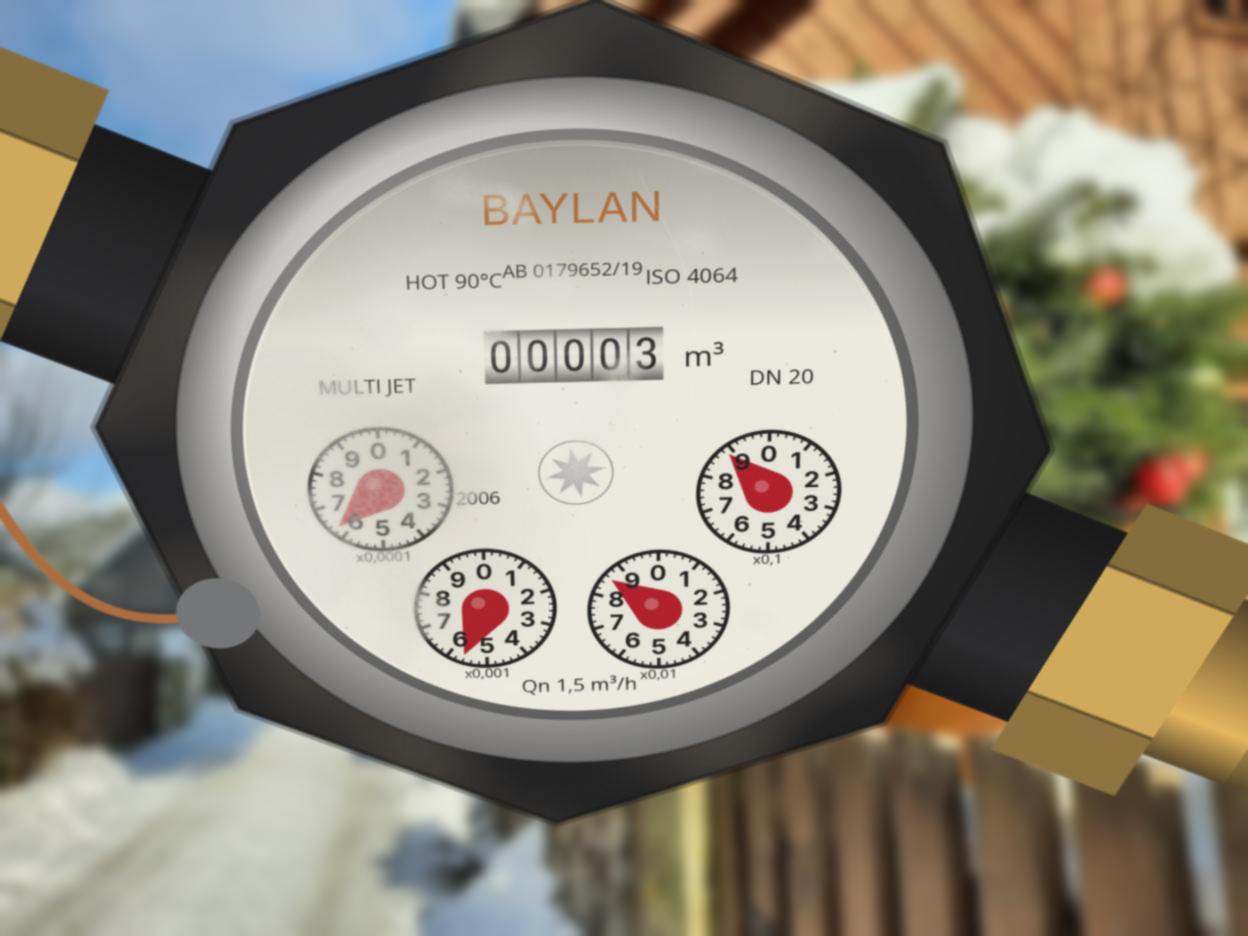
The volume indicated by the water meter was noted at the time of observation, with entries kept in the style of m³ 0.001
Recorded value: m³ 3.8856
